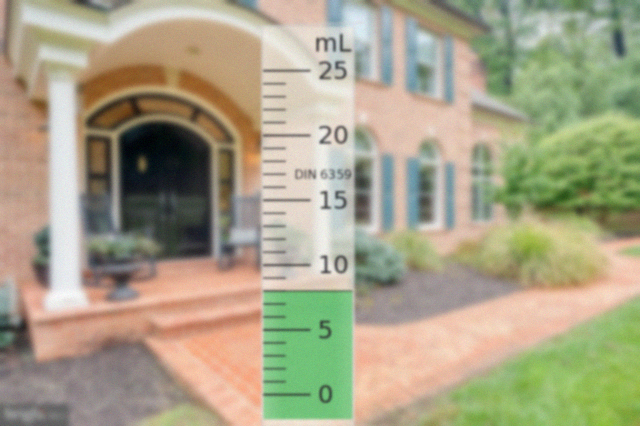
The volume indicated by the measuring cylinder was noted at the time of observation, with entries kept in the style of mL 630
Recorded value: mL 8
